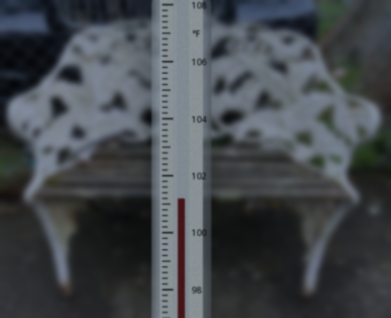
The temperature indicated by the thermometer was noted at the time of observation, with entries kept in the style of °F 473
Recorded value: °F 101.2
